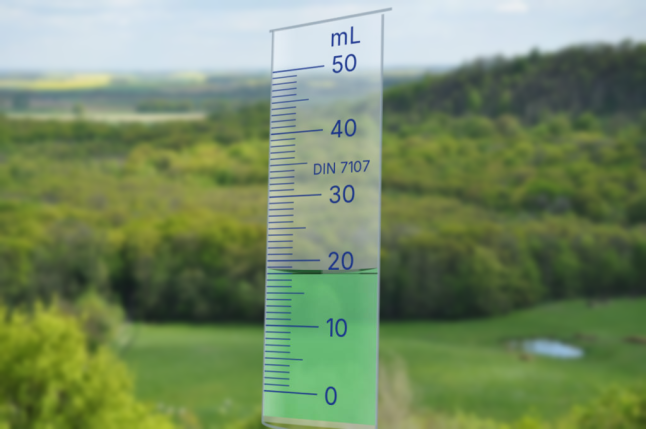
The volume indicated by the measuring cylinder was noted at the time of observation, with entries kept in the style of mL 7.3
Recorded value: mL 18
